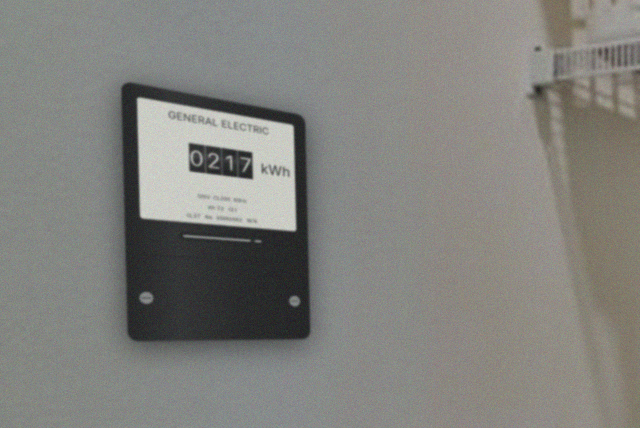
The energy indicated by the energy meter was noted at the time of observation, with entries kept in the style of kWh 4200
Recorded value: kWh 217
